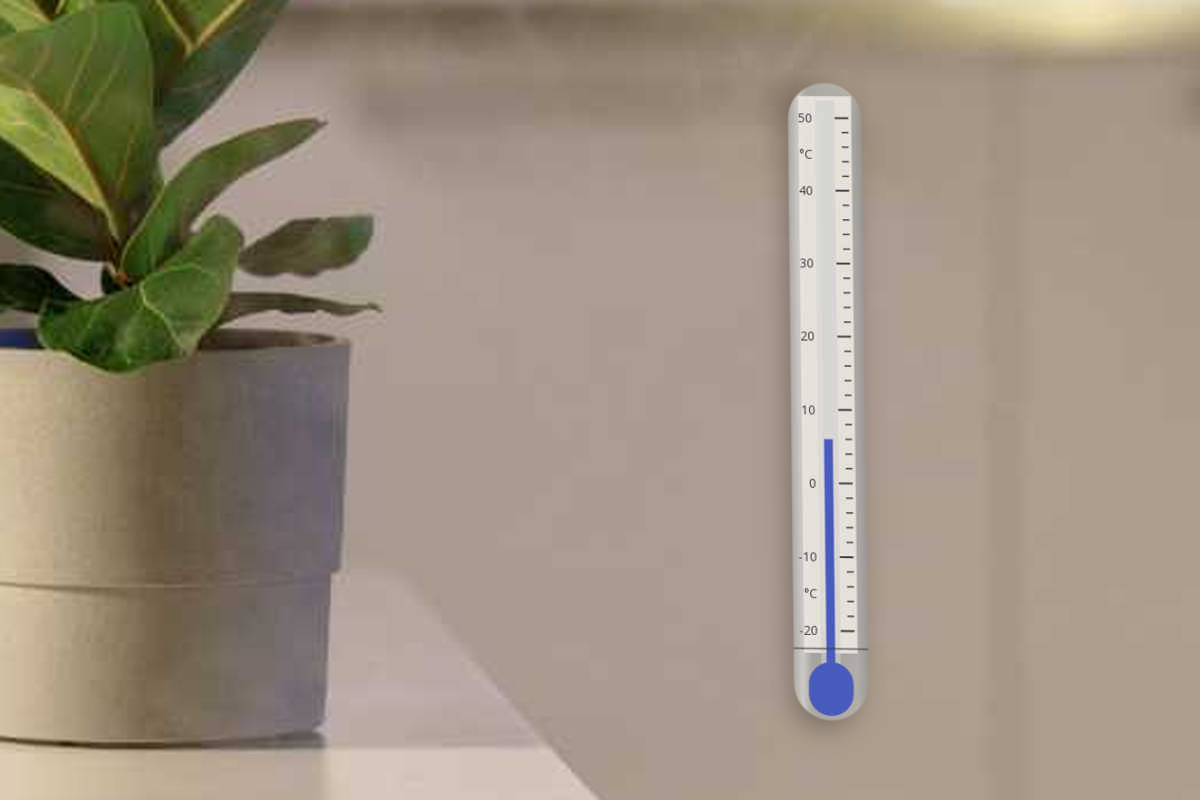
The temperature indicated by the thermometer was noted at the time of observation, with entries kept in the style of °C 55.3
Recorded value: °C 6
